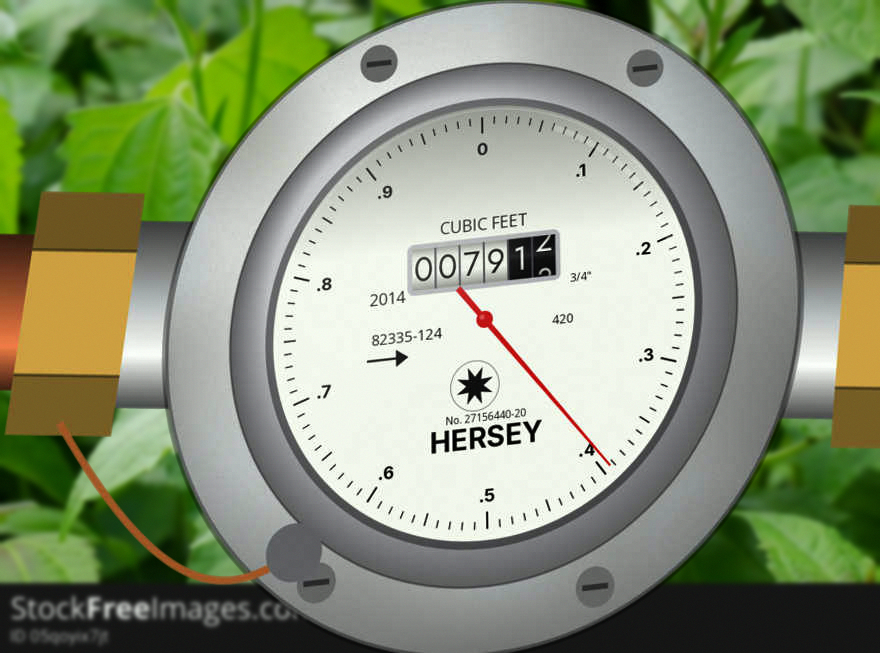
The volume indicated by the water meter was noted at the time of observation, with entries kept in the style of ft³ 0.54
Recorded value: ft³ 7912.39
